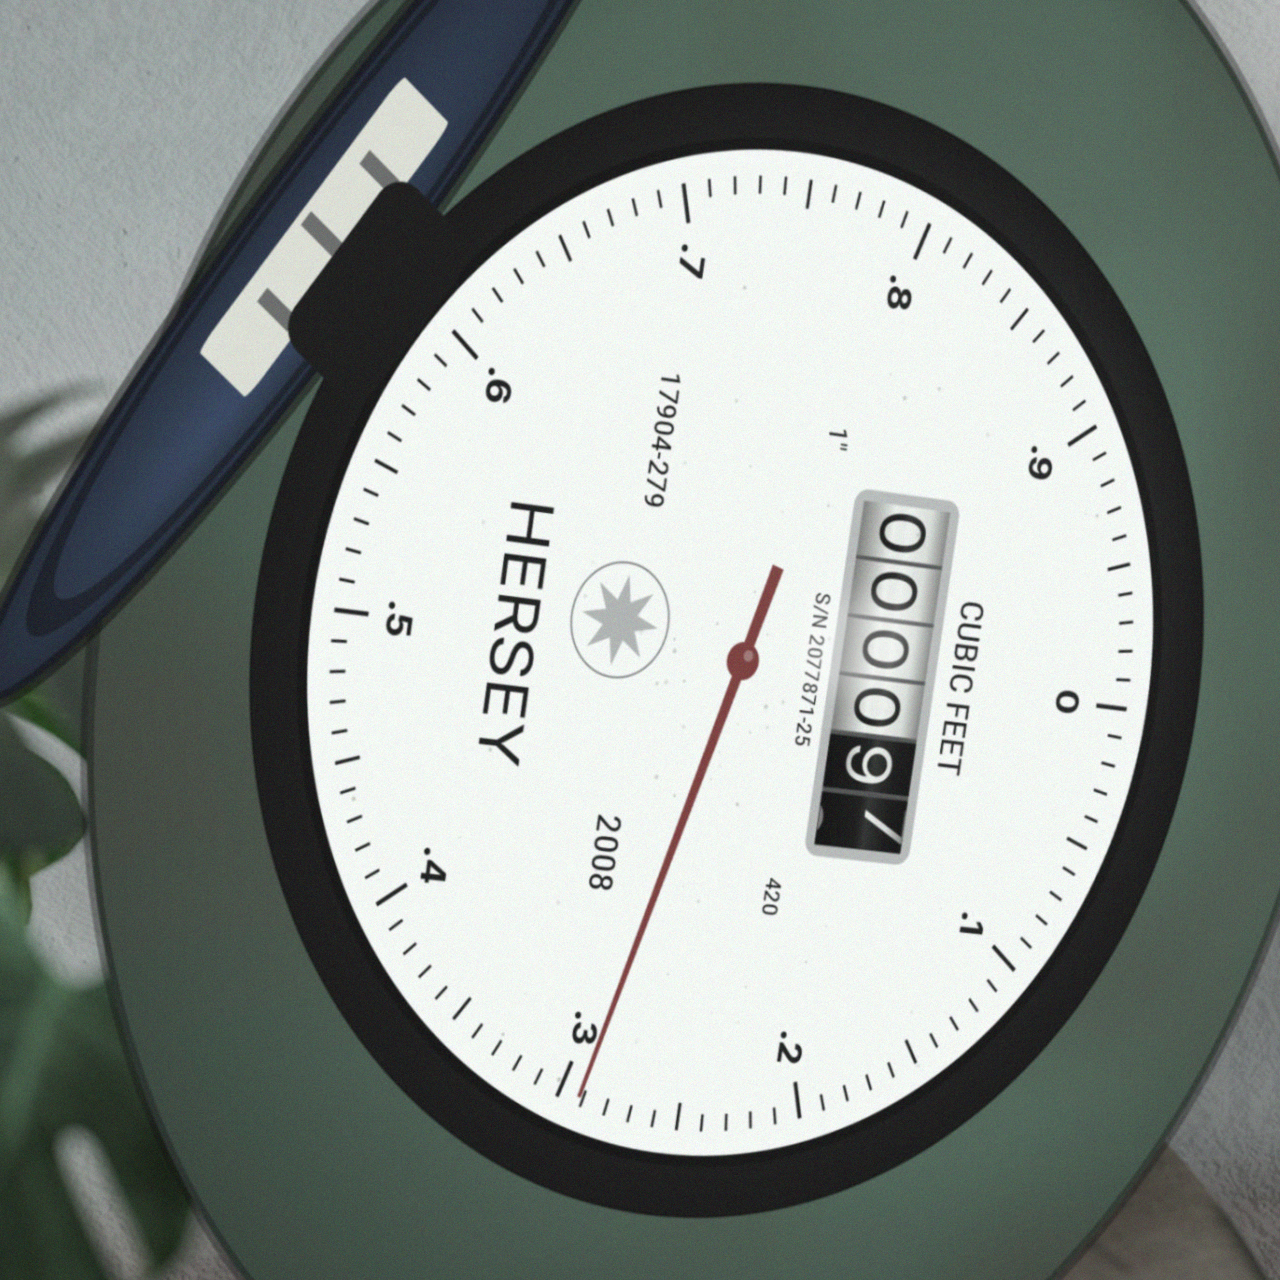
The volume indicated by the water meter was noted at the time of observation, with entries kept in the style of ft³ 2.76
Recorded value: ft³ 97.29
